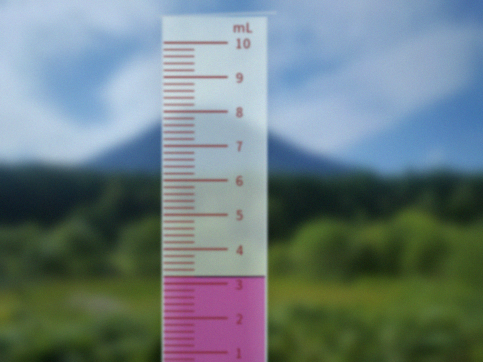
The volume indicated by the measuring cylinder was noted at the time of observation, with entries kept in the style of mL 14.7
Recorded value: mL 3.2
